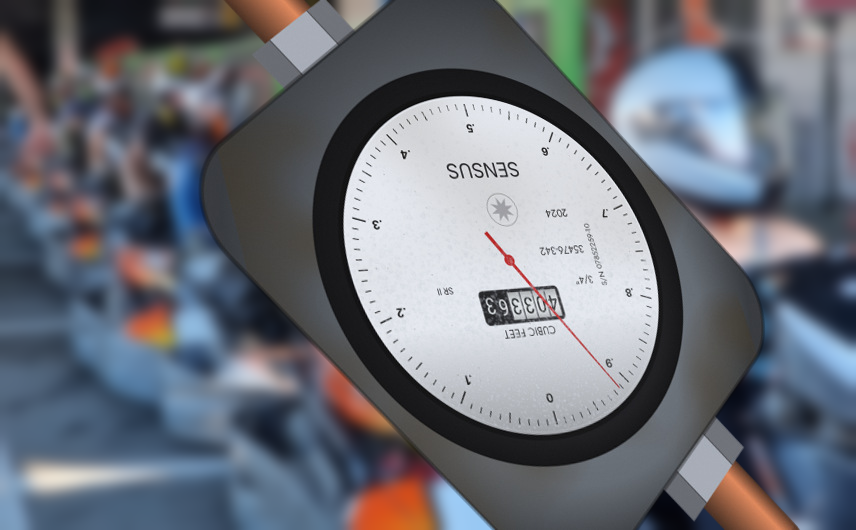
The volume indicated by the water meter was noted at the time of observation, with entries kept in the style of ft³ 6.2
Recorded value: ft³ 403362.91
